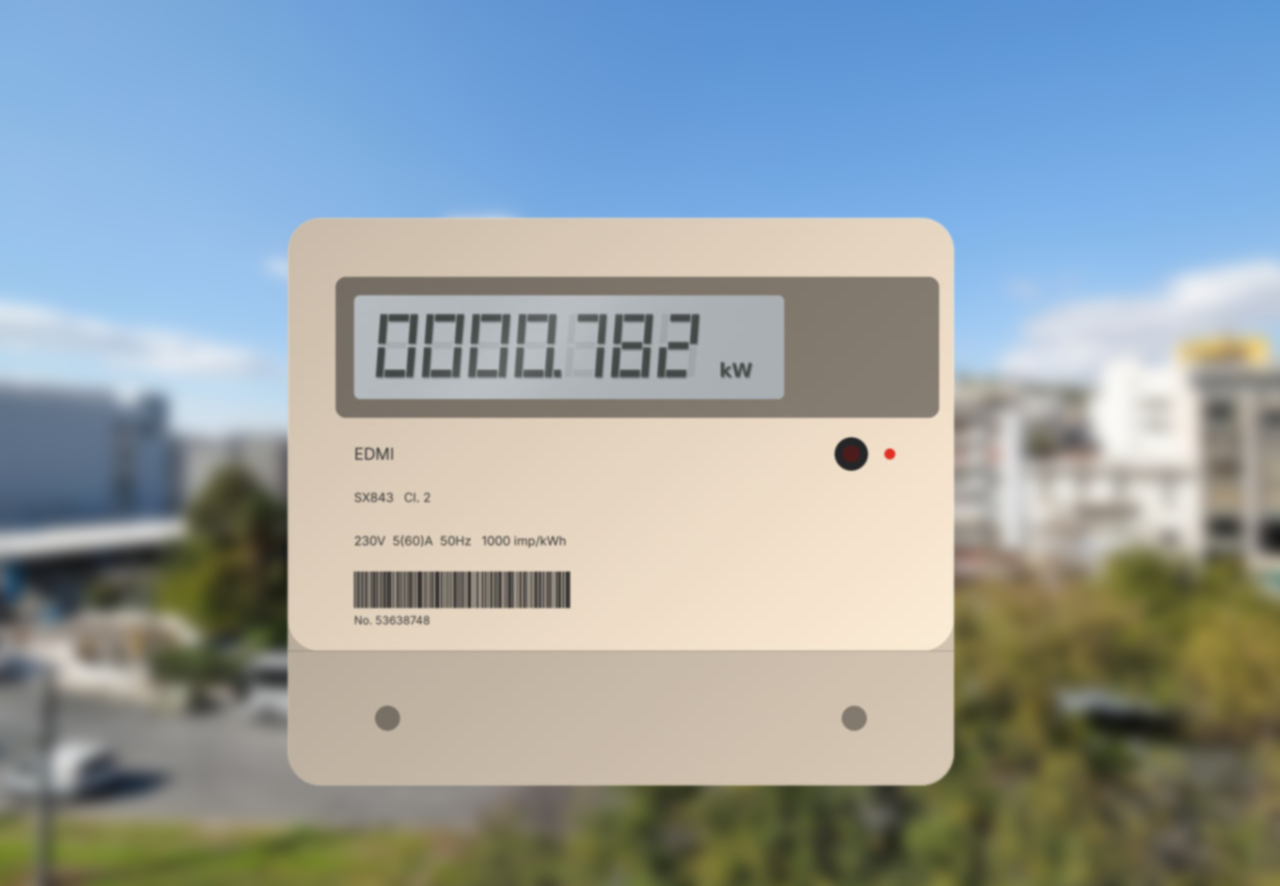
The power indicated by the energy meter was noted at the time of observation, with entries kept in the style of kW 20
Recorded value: kW 0.782
